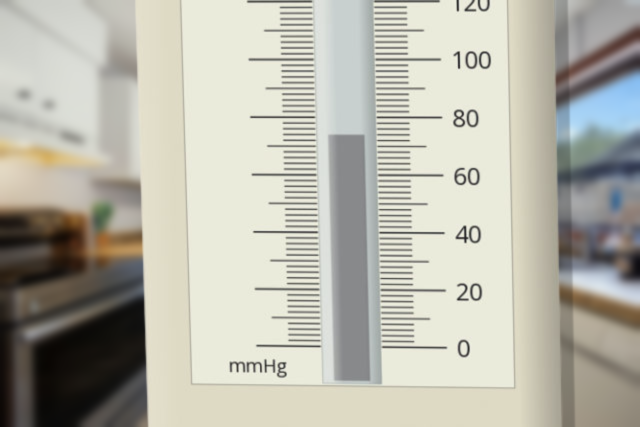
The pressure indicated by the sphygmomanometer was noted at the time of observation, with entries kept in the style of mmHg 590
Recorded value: mmHg 74
